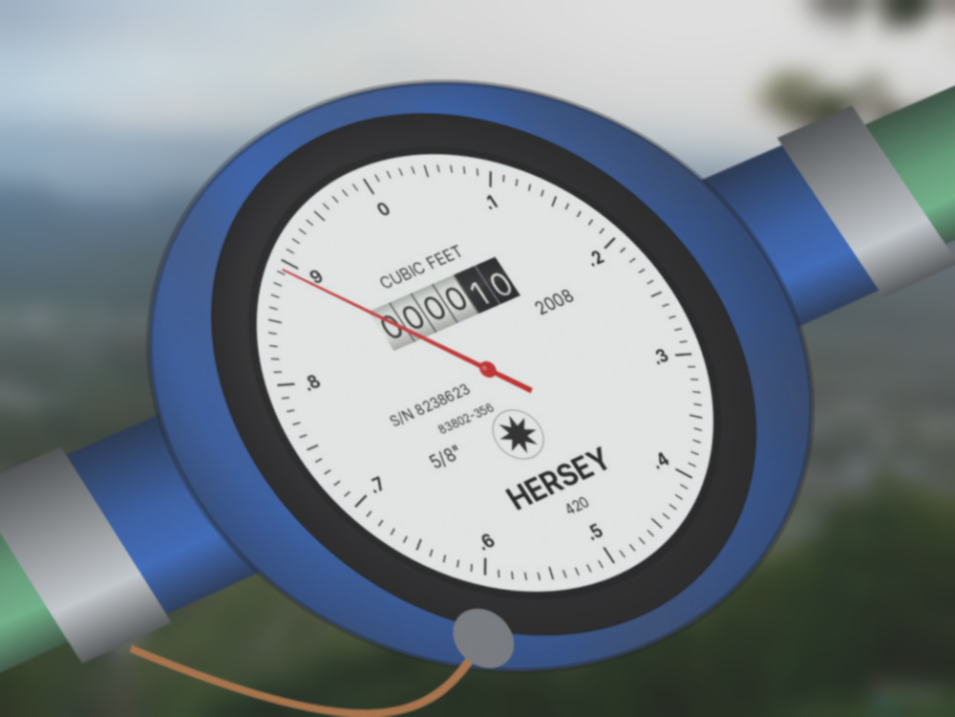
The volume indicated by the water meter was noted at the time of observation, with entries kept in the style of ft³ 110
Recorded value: ft³ 9.89
